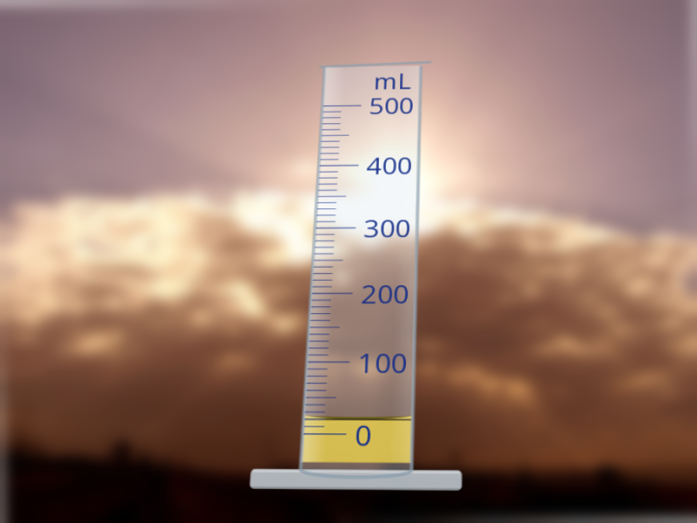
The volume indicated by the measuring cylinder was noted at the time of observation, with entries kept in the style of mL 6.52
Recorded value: mL 20
